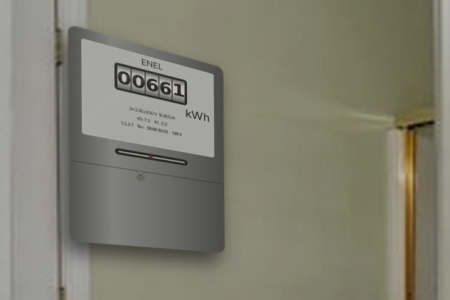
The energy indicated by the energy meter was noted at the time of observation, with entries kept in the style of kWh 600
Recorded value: kWh 661
